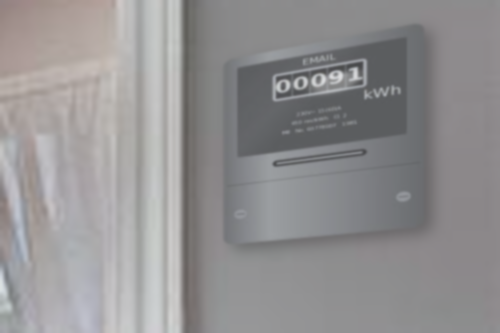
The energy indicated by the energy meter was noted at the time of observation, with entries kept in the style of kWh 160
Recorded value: kWh 91
